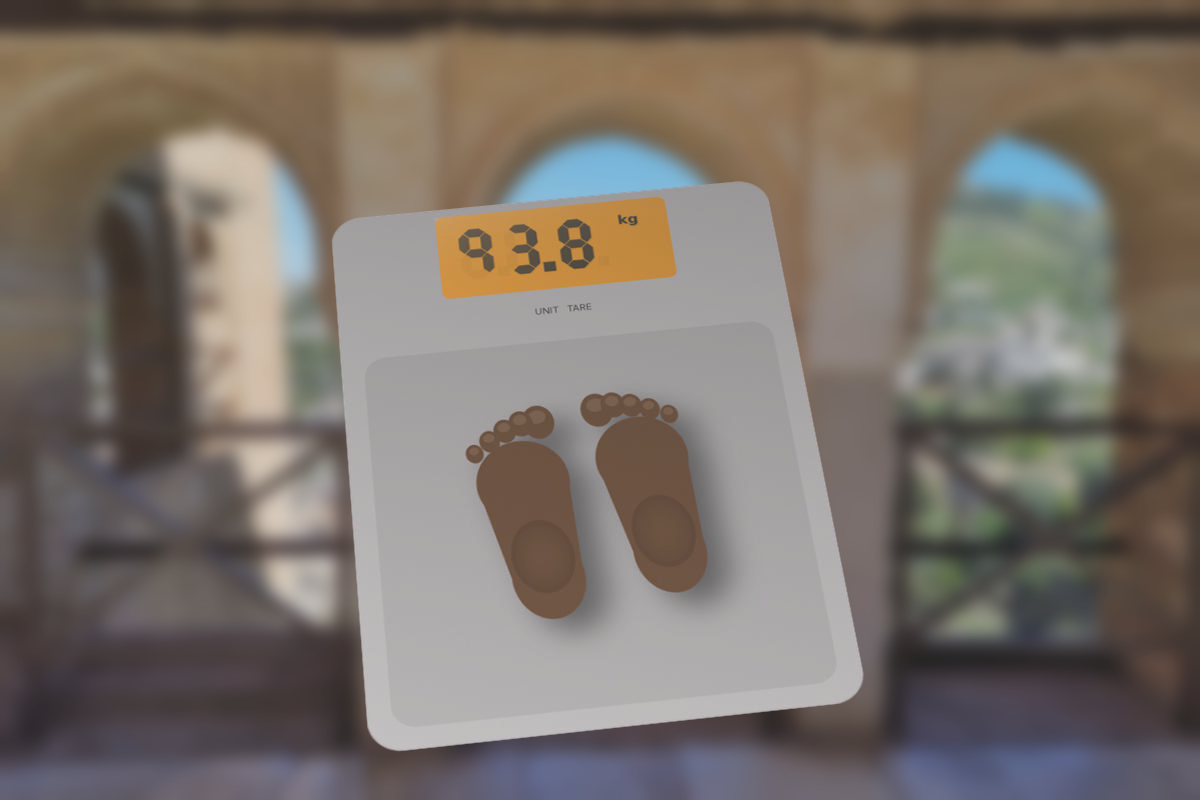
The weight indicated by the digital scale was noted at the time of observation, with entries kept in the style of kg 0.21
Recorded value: kg 93.8
